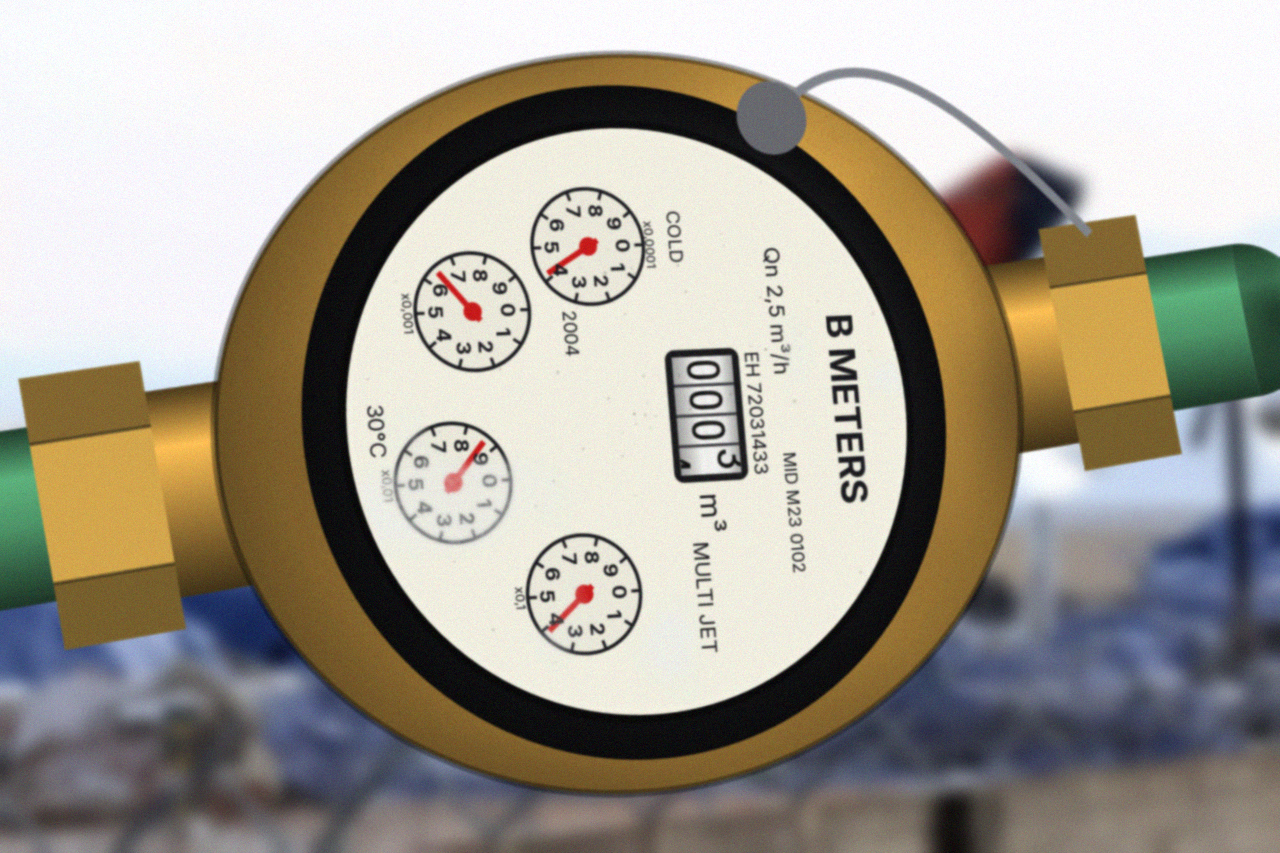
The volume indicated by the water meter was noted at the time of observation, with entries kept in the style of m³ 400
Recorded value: m³ 3.3864
